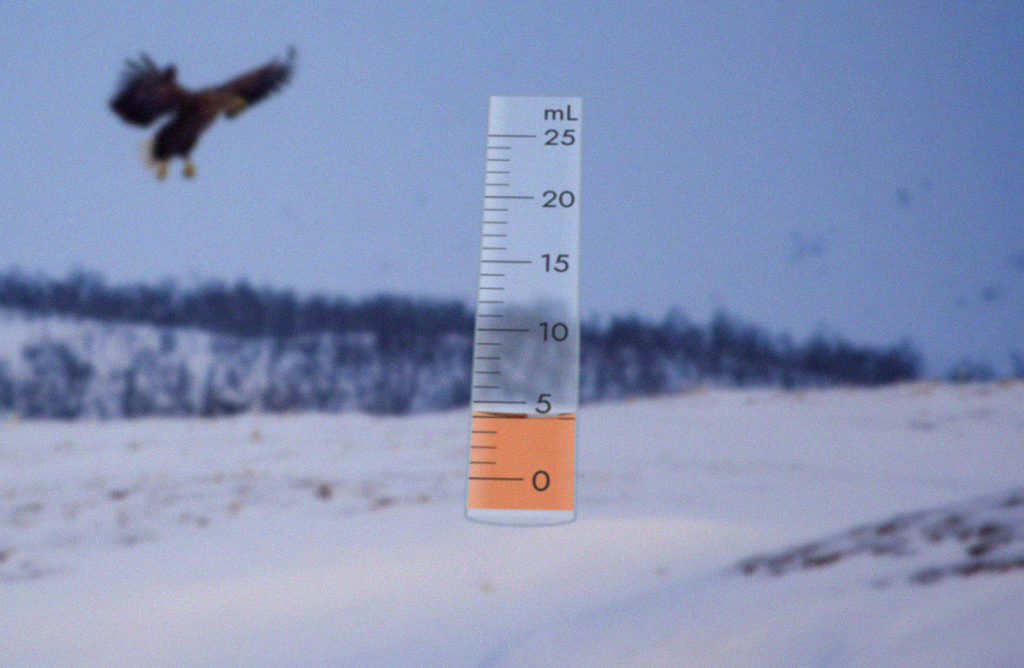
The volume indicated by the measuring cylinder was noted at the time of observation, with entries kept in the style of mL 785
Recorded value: mL 4
